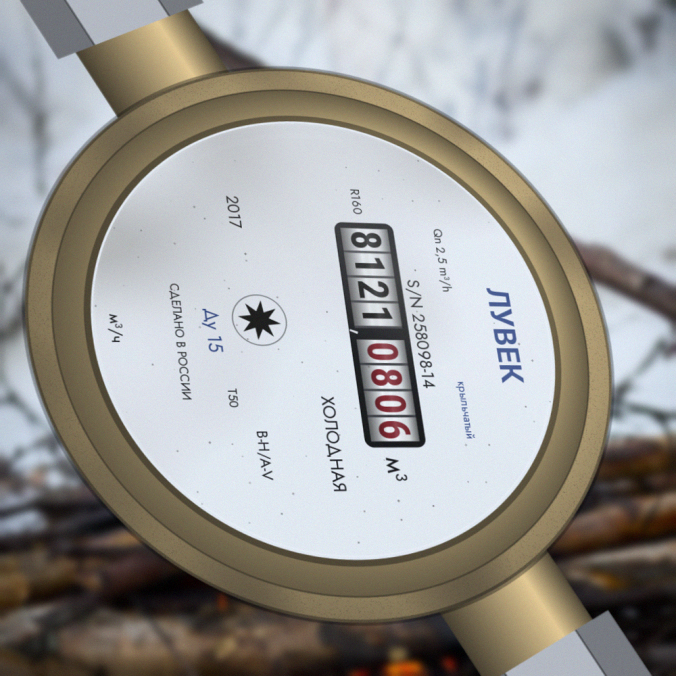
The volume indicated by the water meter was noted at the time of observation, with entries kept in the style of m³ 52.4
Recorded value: m³ 8121.0806
